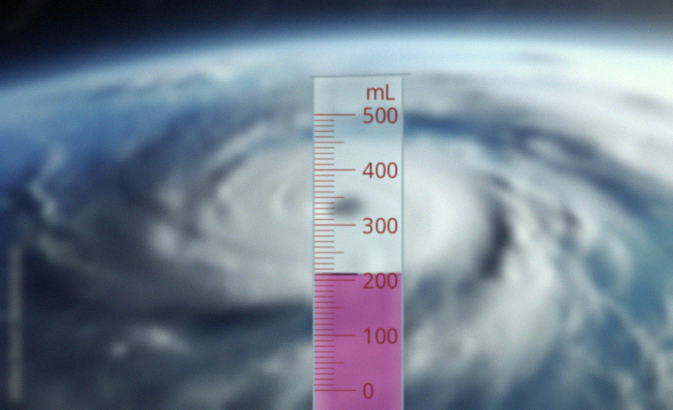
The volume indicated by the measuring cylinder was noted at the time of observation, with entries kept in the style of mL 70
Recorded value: mL 210
